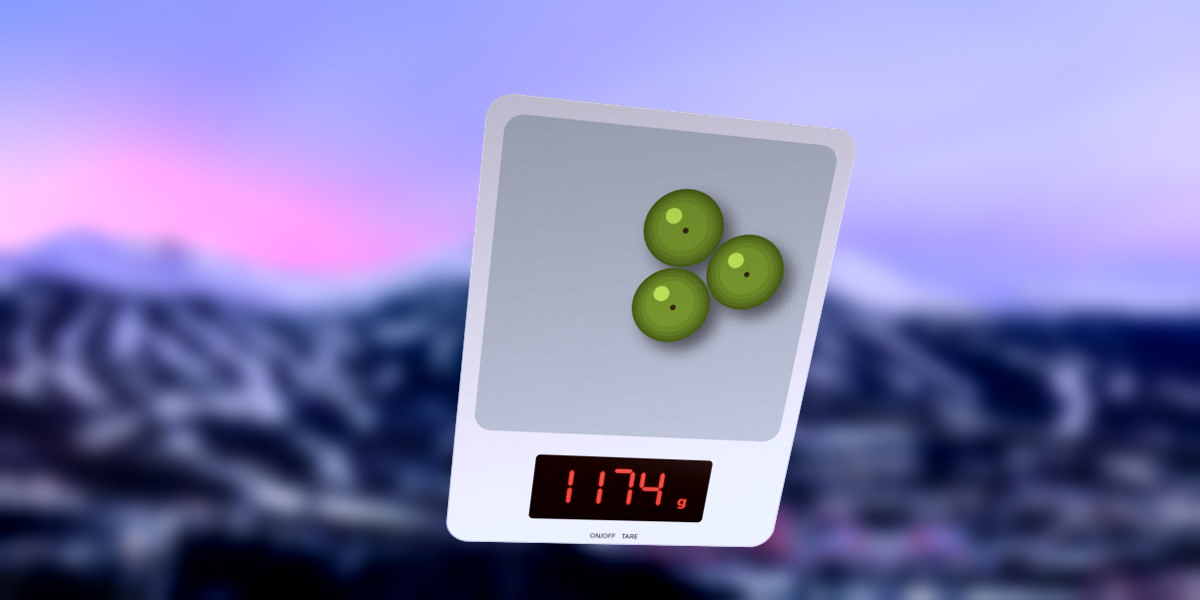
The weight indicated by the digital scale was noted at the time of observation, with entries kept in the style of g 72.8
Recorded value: g 1174
